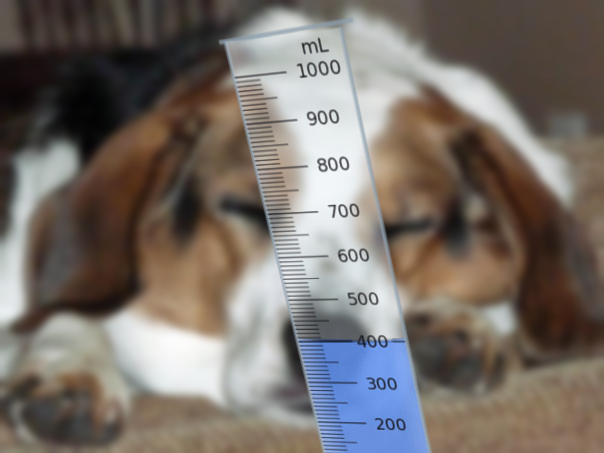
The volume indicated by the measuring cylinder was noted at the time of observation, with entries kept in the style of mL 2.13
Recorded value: mL 400
